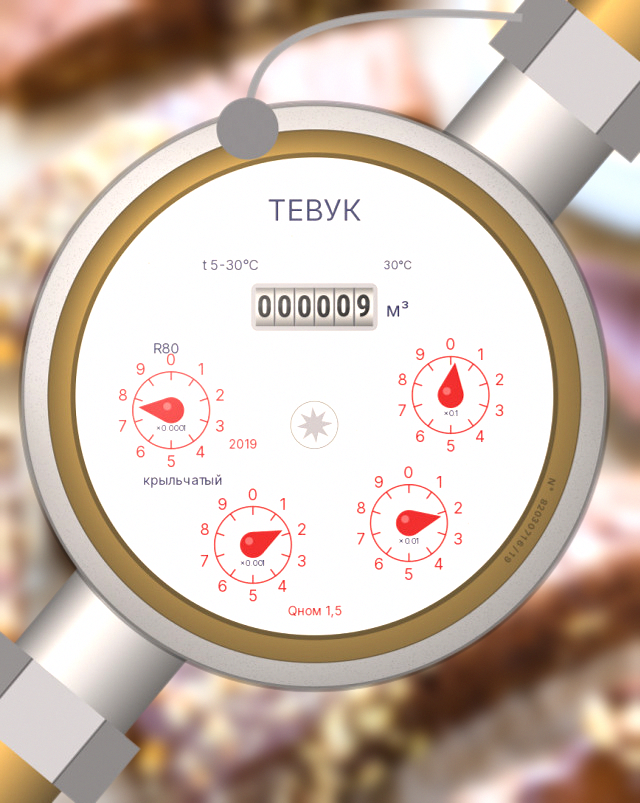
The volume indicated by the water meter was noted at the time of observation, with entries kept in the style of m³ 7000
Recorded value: m³ 9.0217
